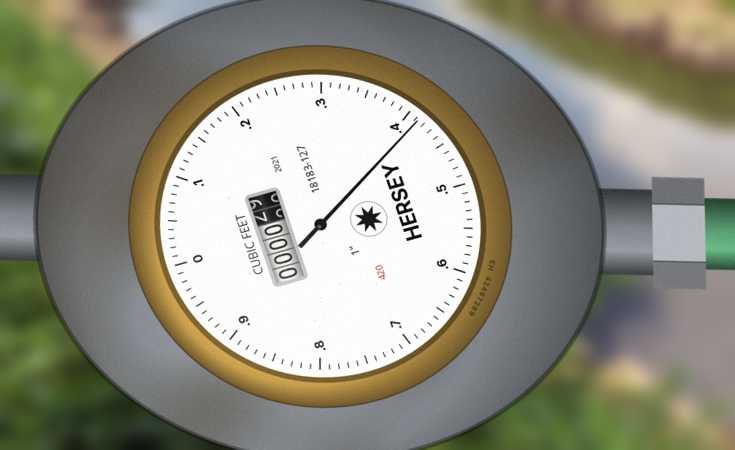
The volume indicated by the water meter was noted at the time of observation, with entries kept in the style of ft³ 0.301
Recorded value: ft³ 29.41
